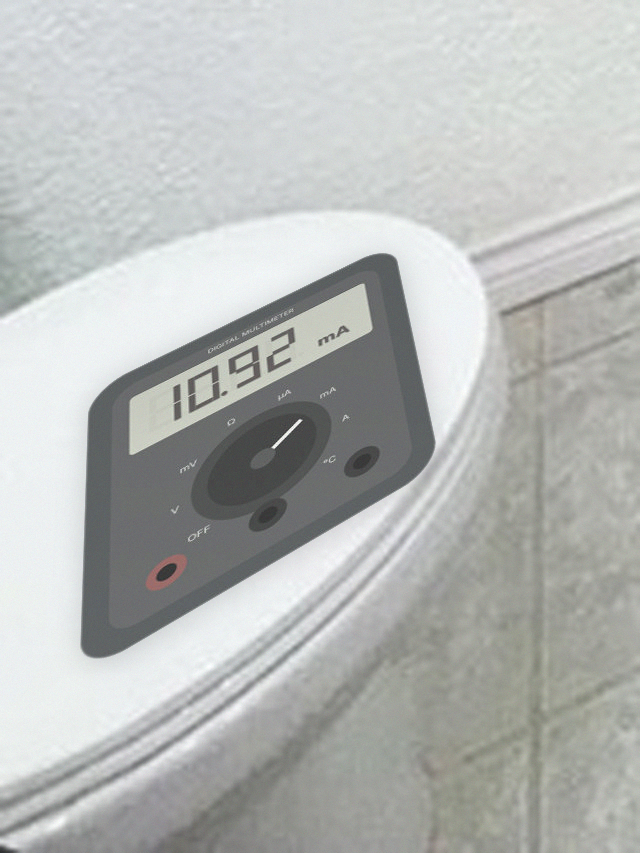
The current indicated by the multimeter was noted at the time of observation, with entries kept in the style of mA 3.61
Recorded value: mA 10.92
